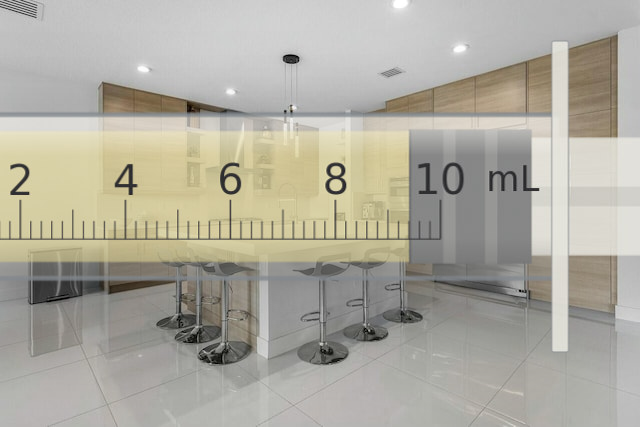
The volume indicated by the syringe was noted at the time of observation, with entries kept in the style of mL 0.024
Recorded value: mL 9.4
